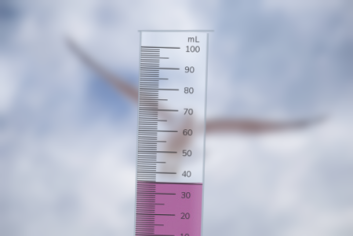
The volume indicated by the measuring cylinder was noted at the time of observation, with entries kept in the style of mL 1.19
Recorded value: mL 35
